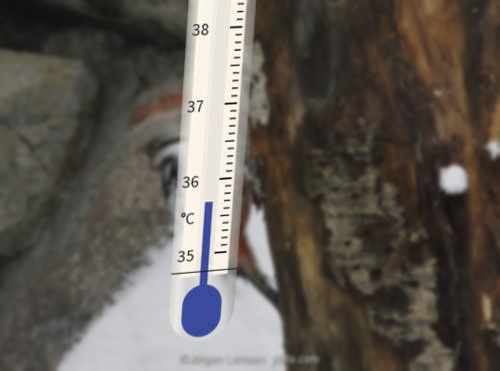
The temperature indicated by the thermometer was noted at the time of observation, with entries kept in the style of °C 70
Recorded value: °C 35.7
